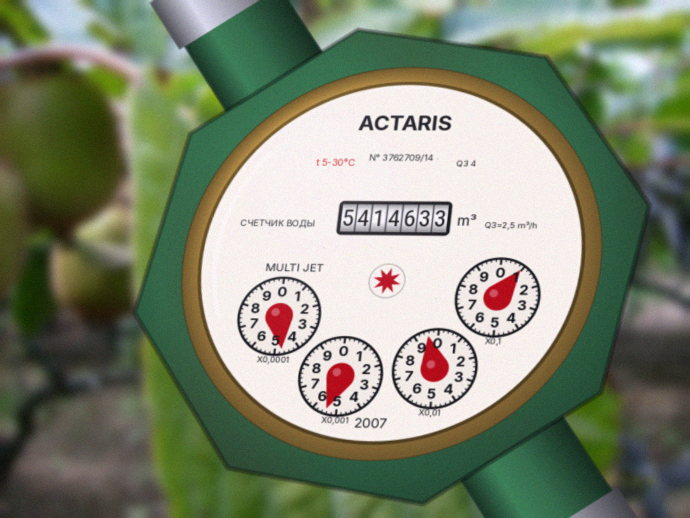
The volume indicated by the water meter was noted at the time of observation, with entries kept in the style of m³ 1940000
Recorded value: m³ 5414633.0954
